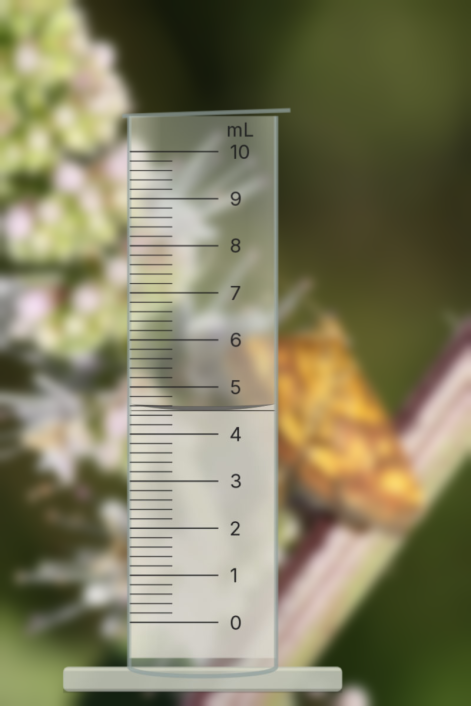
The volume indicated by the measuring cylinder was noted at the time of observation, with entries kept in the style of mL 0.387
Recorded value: mL 4.5
